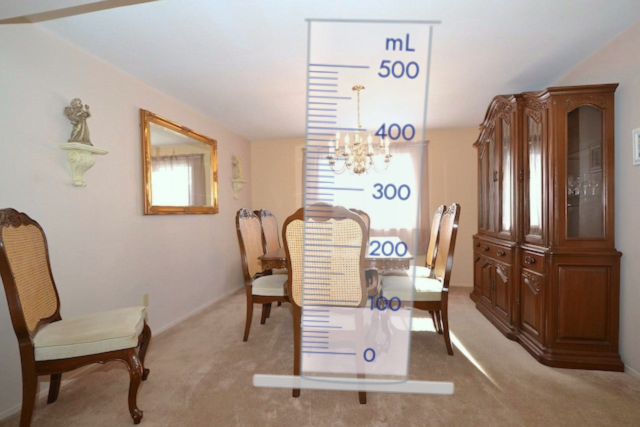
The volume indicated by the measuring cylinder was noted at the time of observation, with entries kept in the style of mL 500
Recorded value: mL 90
